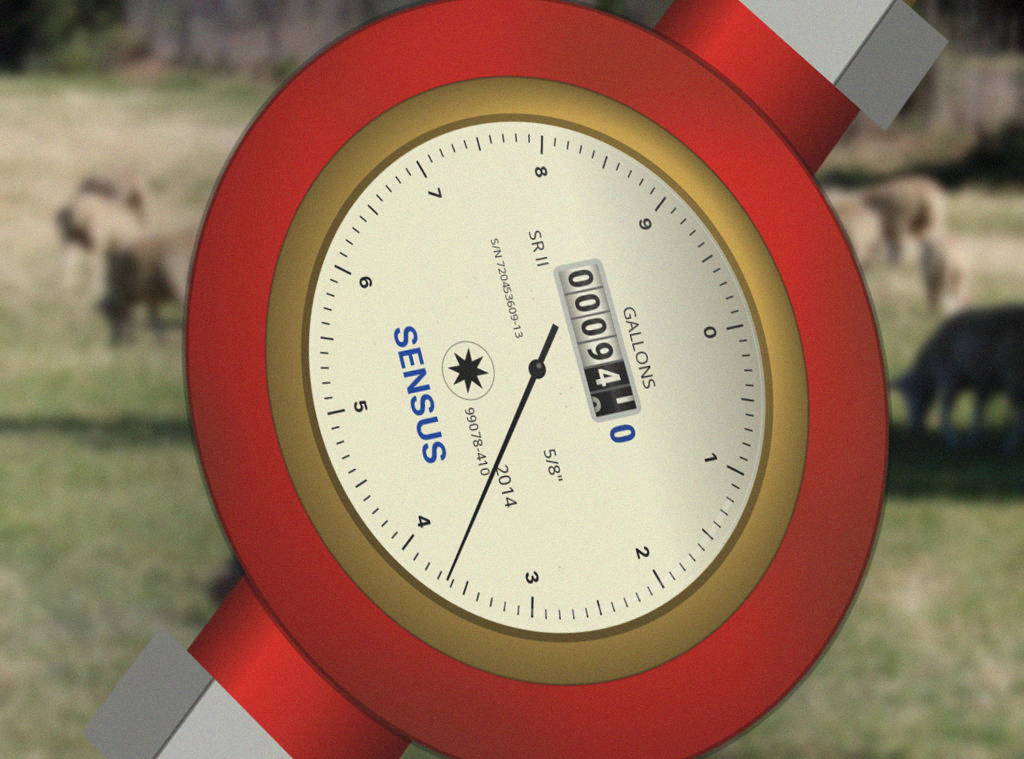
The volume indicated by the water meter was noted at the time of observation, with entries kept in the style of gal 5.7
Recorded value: gal 9413.6
